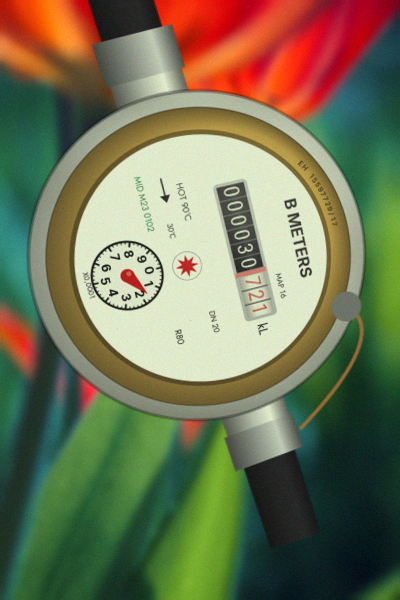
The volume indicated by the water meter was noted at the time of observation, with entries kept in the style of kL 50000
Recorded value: kL 30.7211
